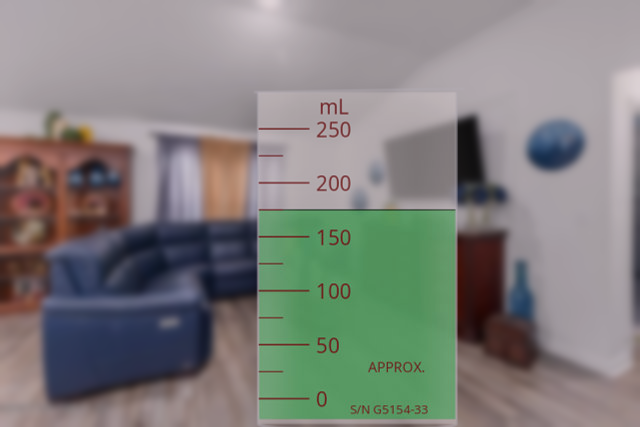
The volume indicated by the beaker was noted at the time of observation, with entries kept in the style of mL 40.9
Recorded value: mL 175
